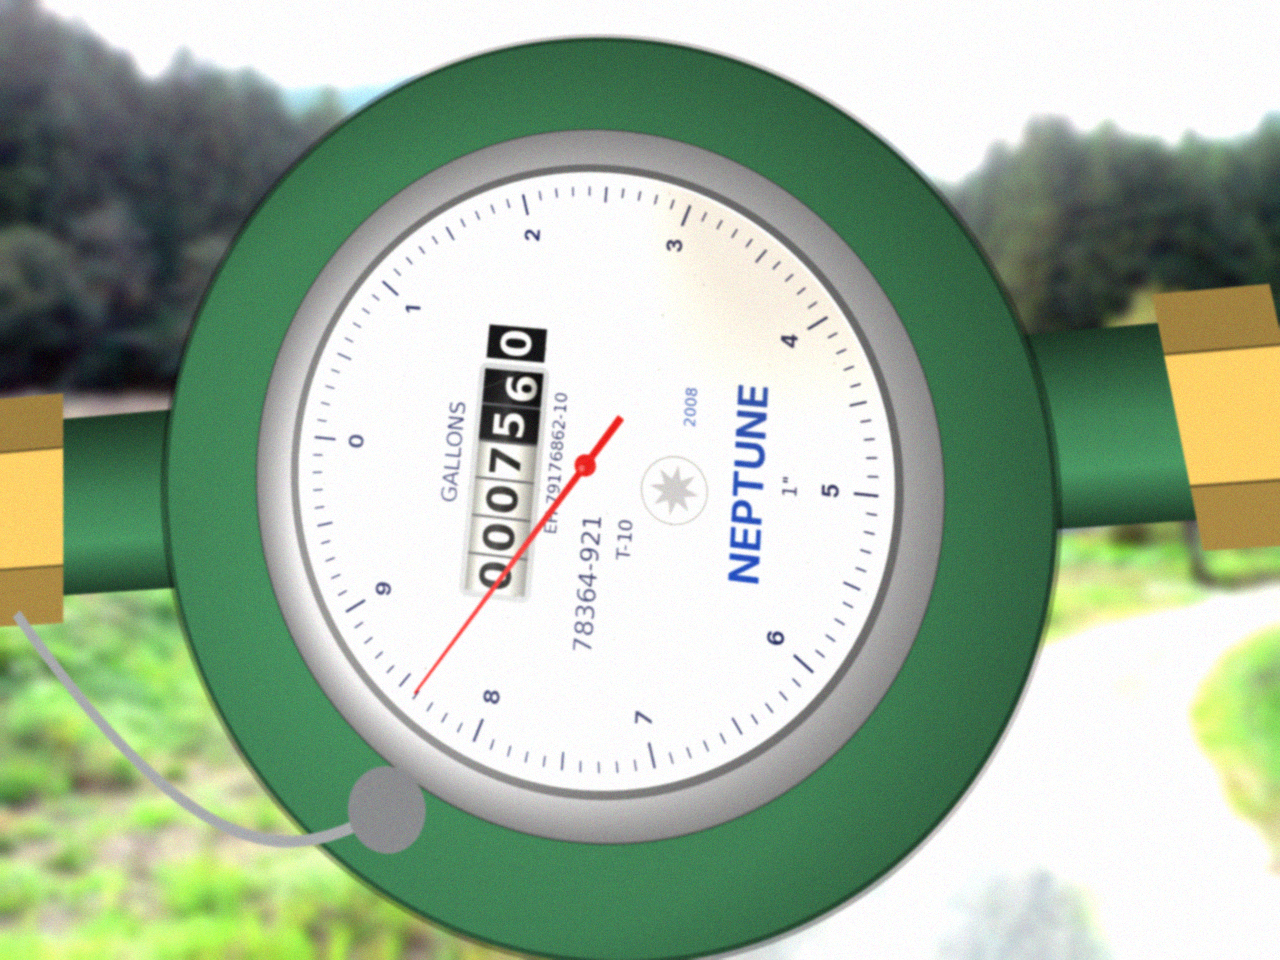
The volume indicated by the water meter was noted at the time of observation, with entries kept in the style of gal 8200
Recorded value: gal 7558.4
